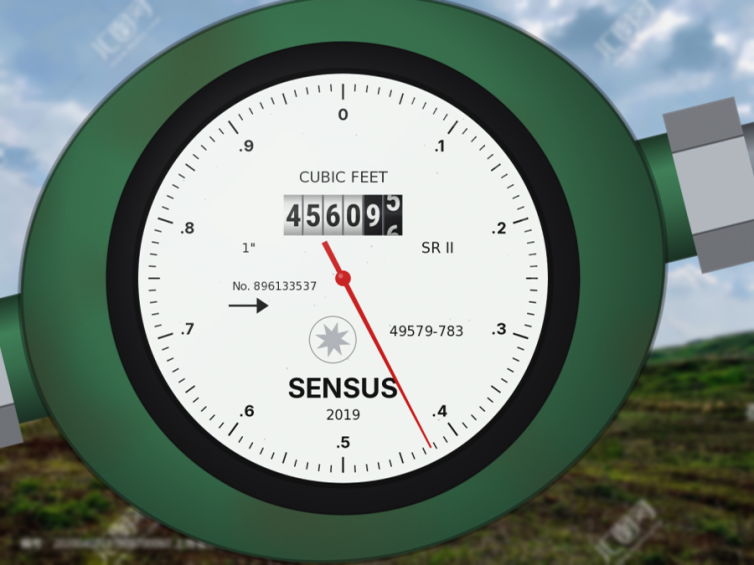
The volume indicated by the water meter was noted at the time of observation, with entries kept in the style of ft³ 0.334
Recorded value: ft³ 456095.42
